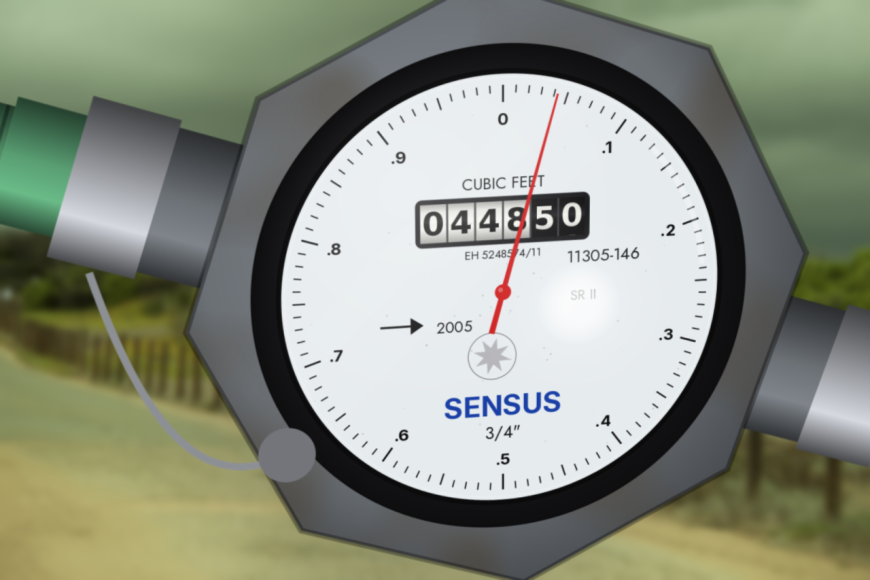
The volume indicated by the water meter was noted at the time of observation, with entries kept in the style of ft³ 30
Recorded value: ft³ 44850.04
